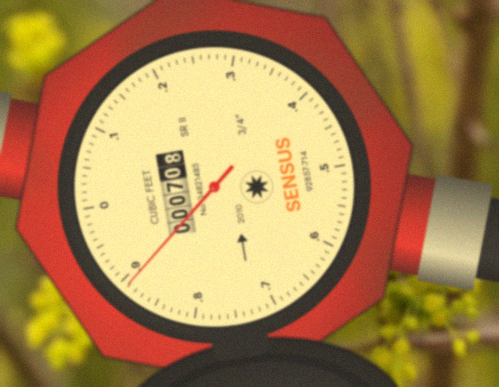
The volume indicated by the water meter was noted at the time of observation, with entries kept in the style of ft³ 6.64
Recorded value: ft³ 707.89
